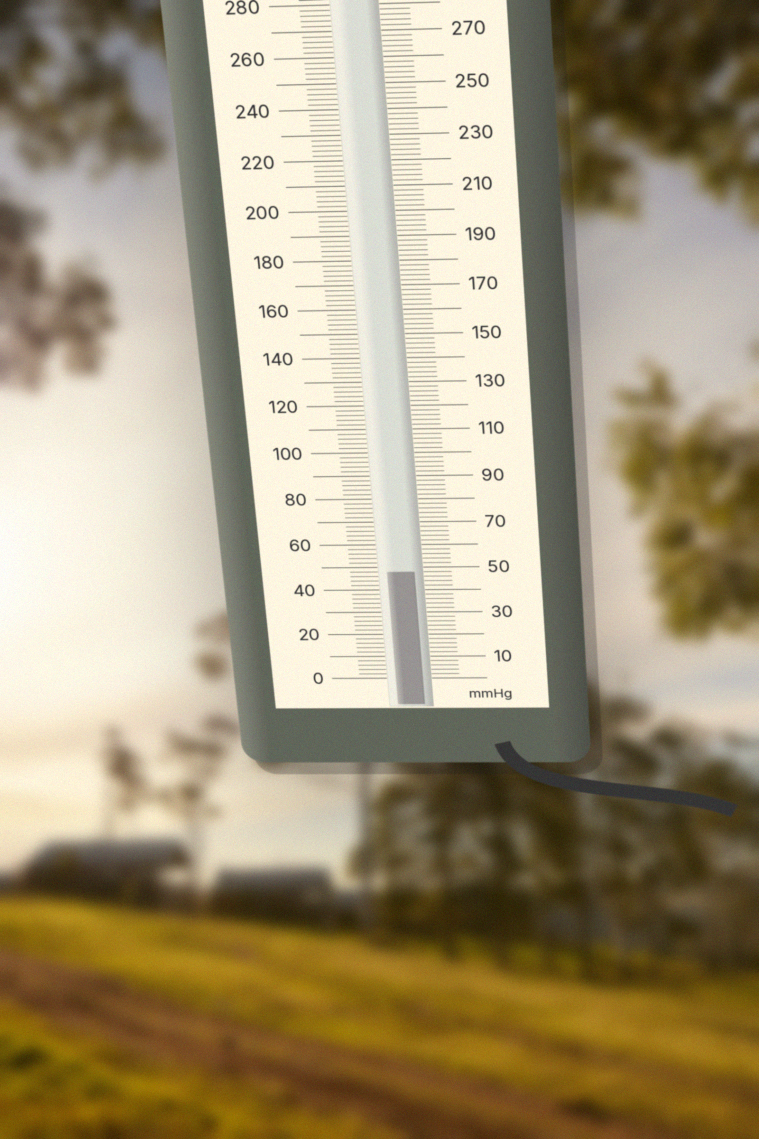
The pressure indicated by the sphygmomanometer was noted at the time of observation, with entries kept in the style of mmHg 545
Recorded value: mmHg 48
